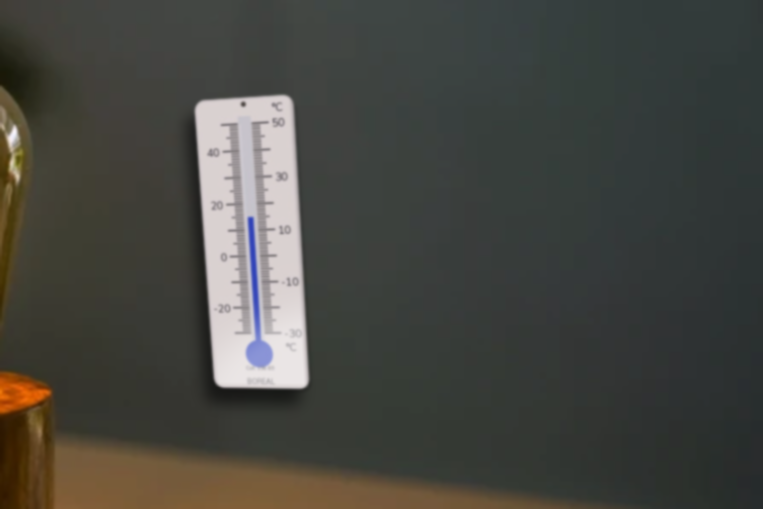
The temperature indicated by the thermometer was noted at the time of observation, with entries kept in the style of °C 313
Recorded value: °C 15
